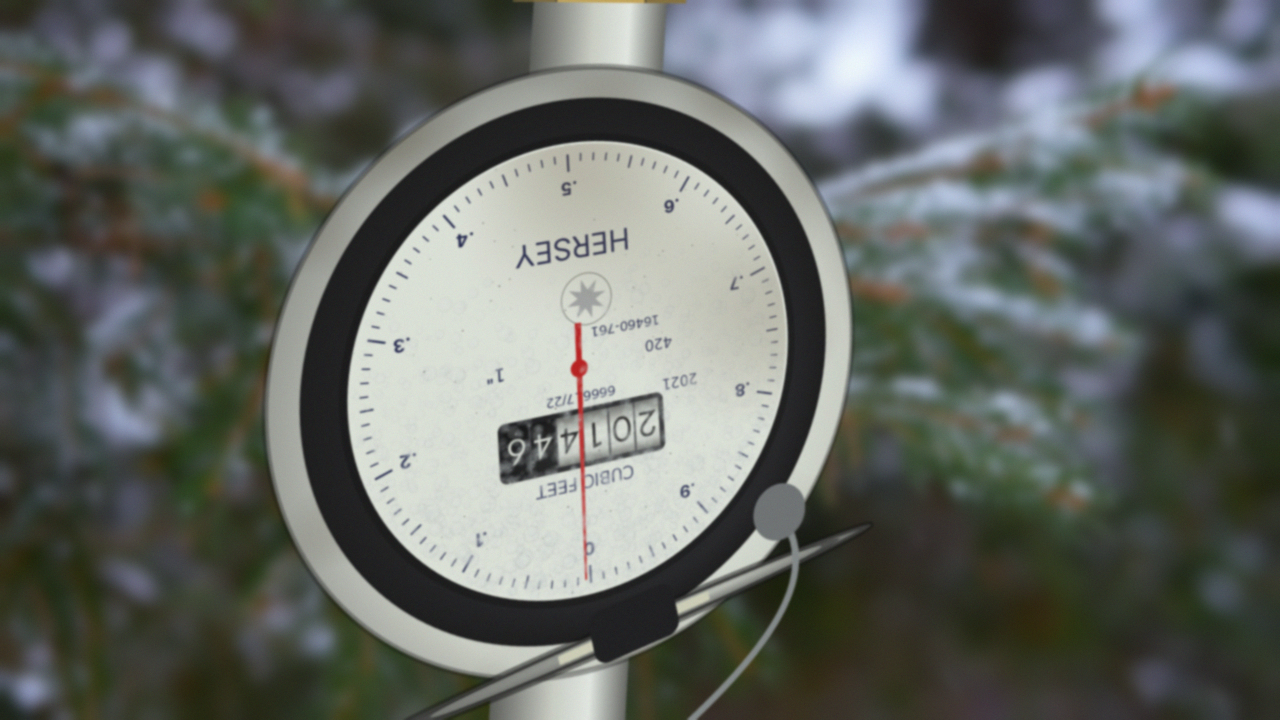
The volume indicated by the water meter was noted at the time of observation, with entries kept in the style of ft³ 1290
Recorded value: ft³ 201446.00
